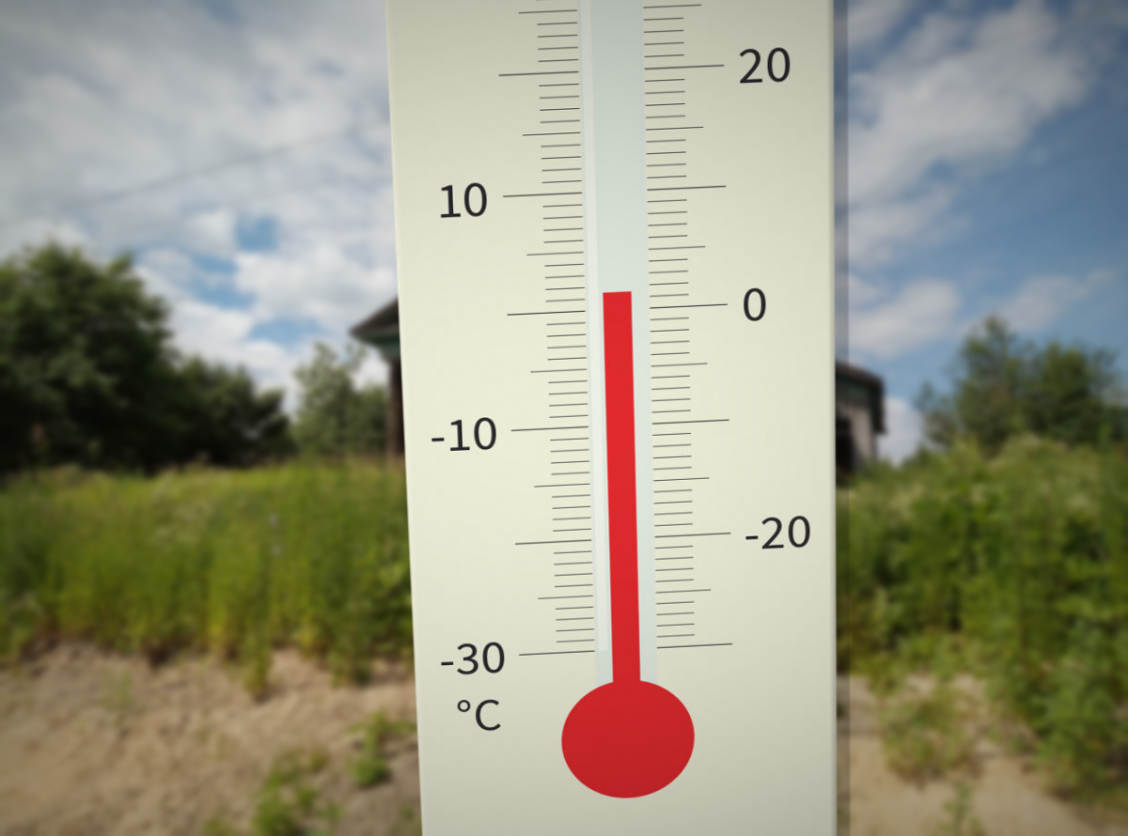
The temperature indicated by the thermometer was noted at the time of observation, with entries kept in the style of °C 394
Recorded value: °C 1.5
